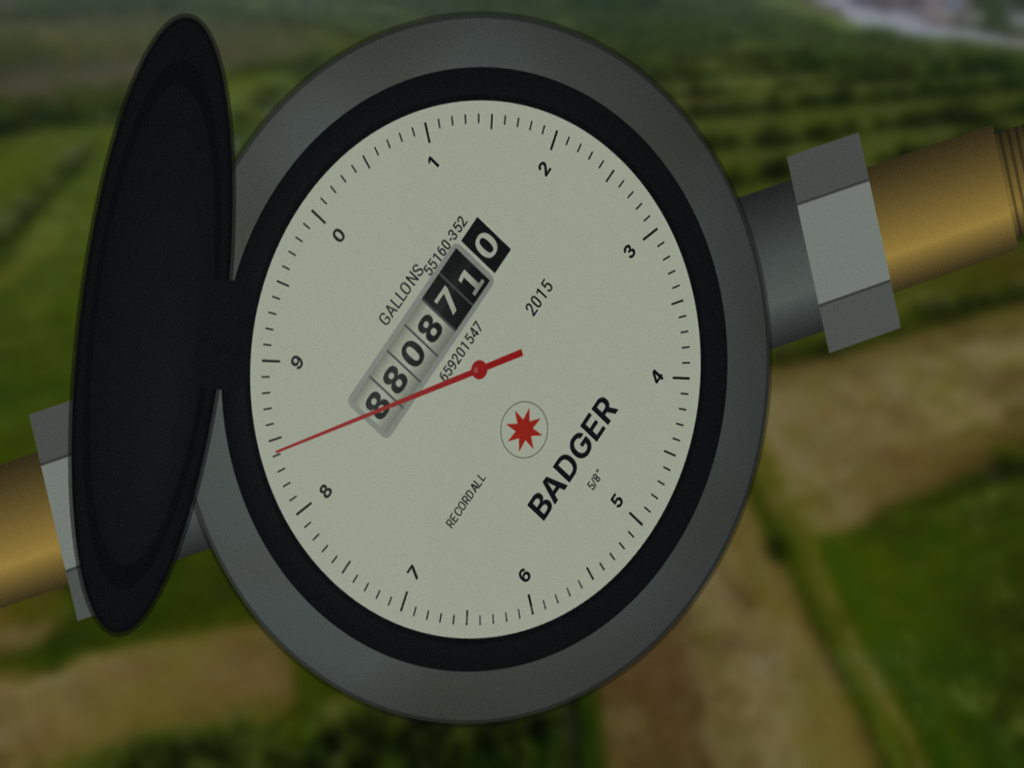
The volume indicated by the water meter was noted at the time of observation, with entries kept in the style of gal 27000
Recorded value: gal 8808708.4
